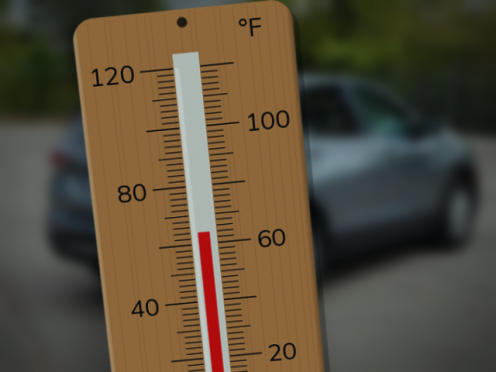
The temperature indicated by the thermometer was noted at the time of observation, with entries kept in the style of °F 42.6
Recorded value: °F 64
